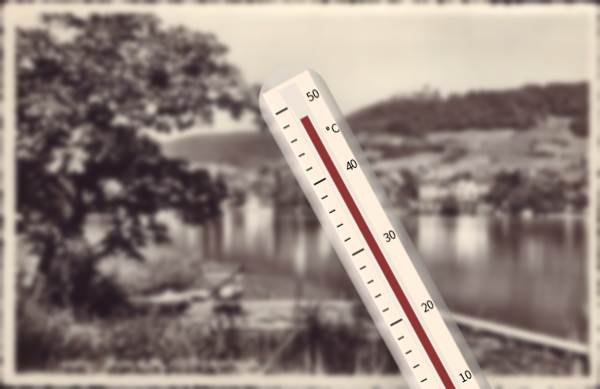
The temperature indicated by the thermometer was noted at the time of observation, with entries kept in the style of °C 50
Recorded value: °C 48
